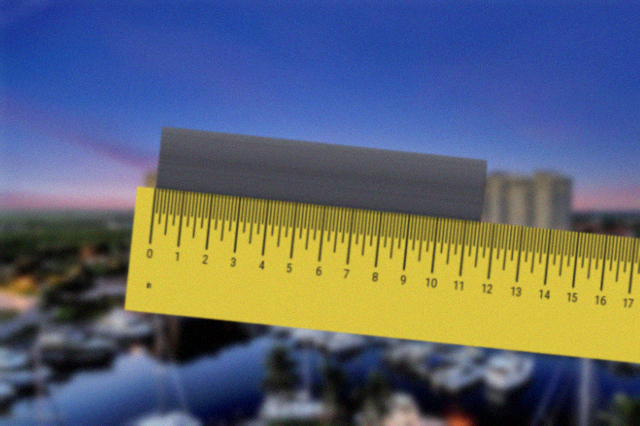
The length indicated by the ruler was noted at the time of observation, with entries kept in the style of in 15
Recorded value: in 11.5
